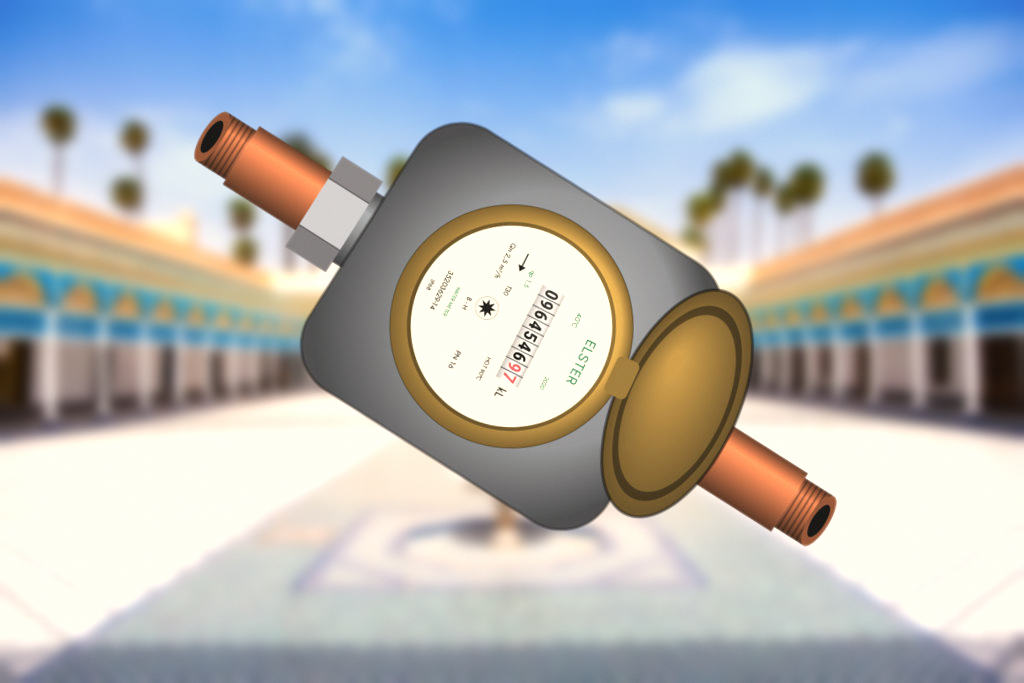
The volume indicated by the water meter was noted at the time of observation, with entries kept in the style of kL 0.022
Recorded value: kL 964546.97
